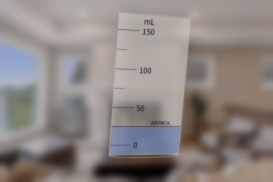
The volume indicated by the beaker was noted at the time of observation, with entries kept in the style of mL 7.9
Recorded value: mL 25
